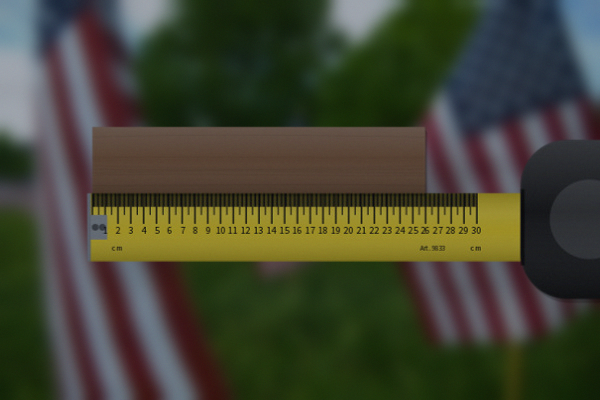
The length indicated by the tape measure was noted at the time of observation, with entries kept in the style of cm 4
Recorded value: cm 26
